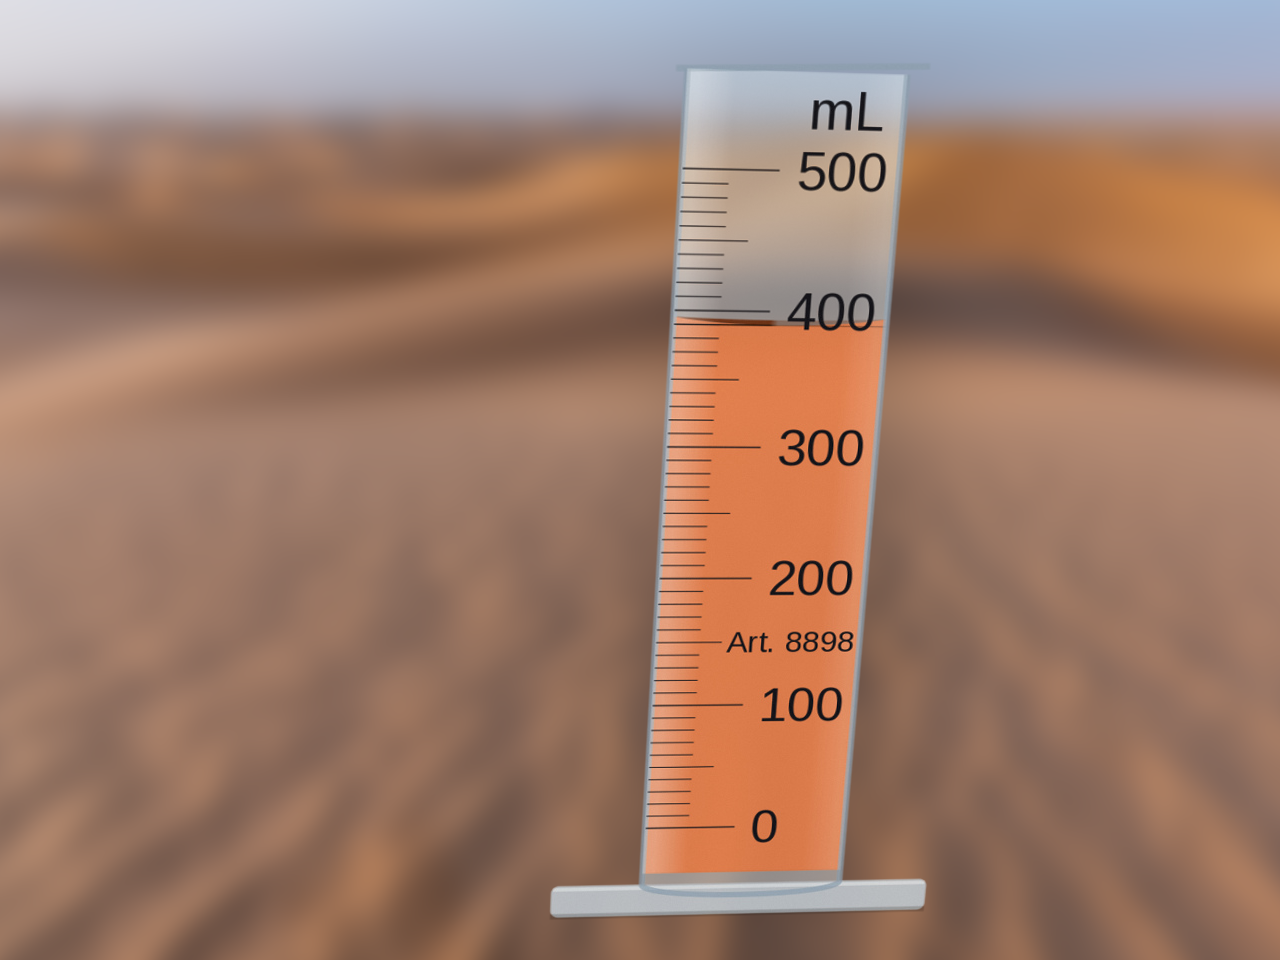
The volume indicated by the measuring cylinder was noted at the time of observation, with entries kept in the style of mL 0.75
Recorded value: mL 390
